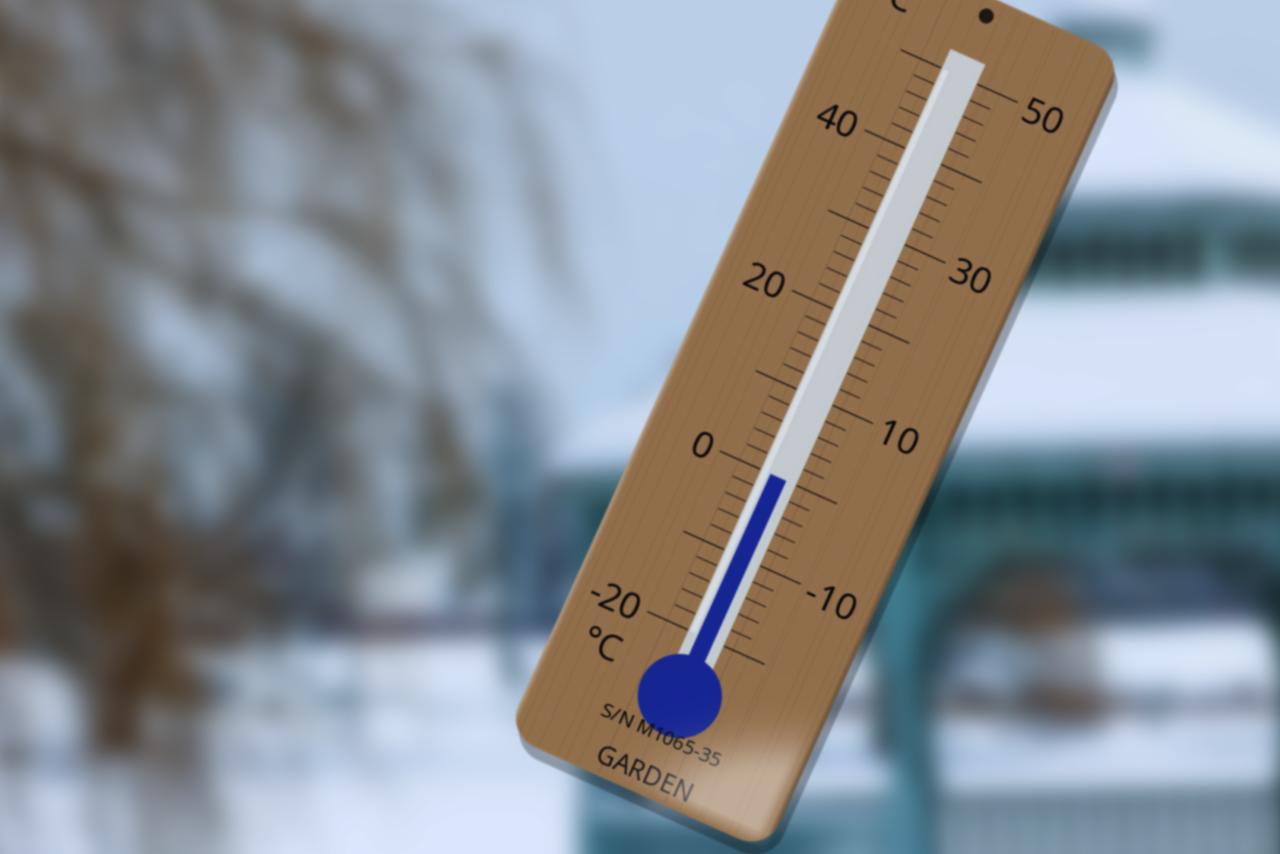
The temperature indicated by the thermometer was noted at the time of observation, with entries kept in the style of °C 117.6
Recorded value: °C 0
